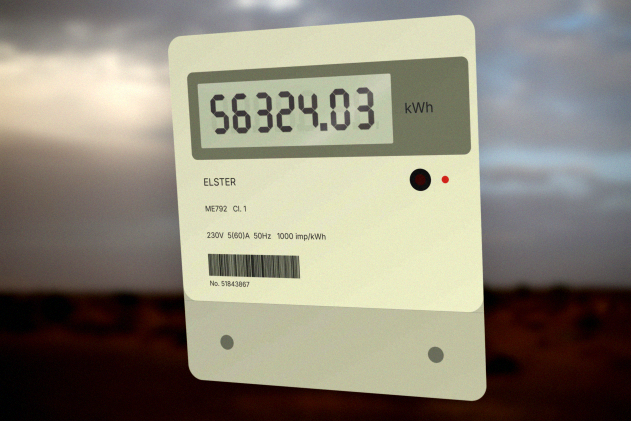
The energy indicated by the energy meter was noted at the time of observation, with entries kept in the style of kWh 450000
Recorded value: kWh 56324.03
